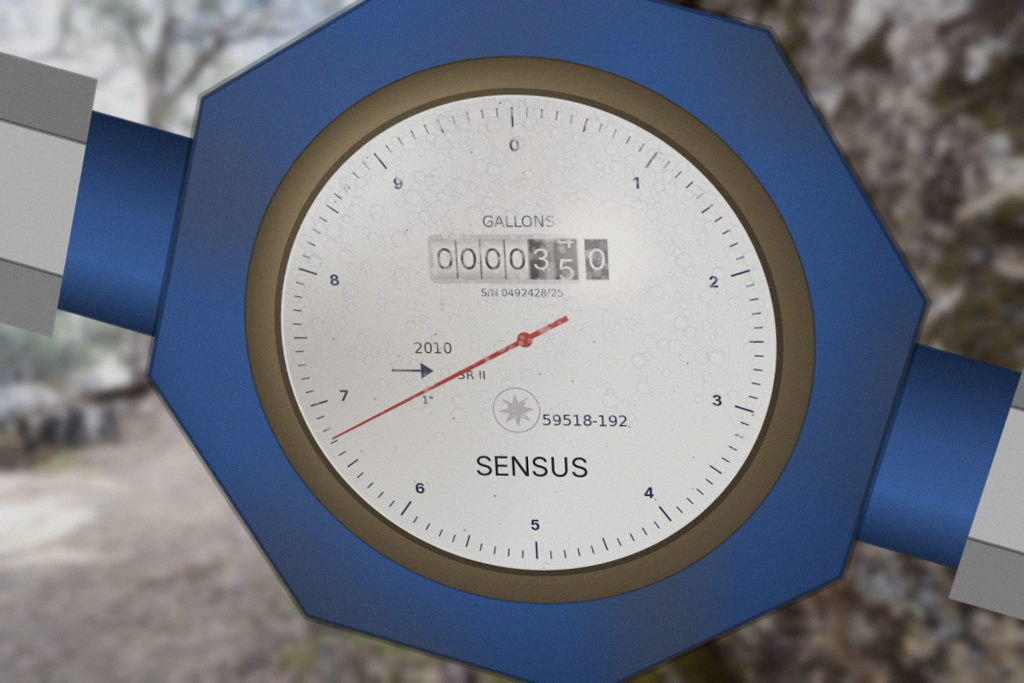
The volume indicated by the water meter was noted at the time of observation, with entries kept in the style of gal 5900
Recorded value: gal 346.7
